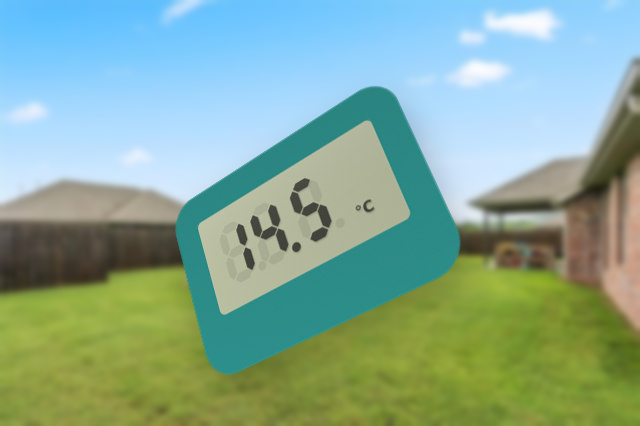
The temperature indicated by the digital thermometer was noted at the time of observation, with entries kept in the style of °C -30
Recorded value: °C 14.5
